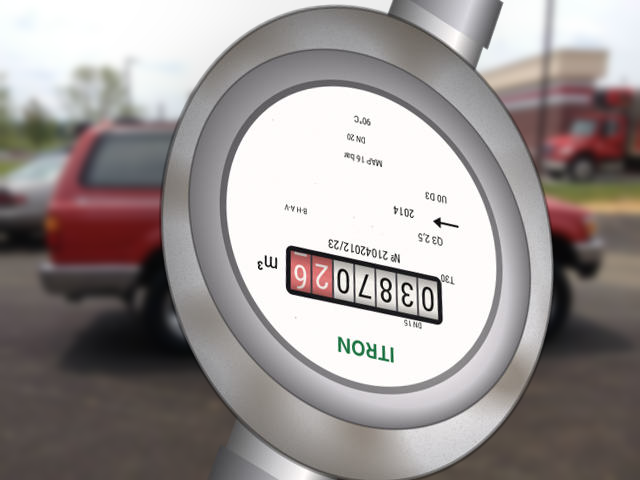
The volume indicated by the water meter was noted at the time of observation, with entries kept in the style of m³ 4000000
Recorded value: m³ 3870.26
